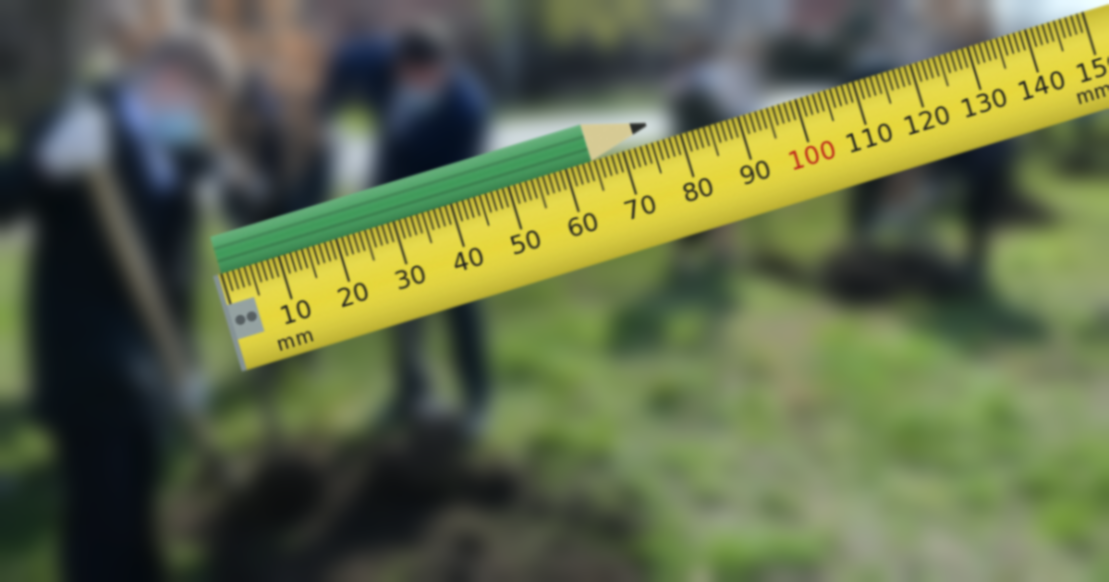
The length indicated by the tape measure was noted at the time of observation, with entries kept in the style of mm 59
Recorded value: mm 75
